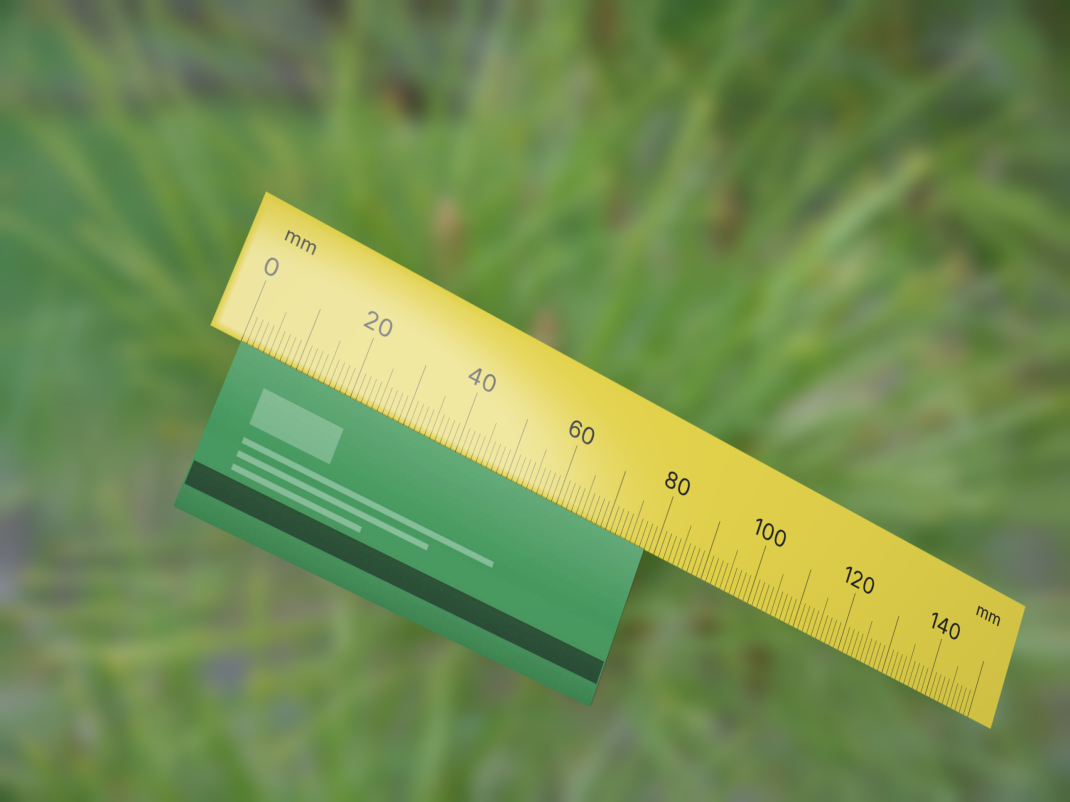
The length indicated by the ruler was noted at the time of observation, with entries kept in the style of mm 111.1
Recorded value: mm 78
